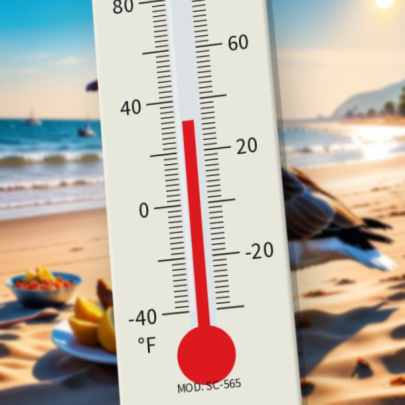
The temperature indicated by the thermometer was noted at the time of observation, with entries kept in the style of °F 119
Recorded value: °F 32
